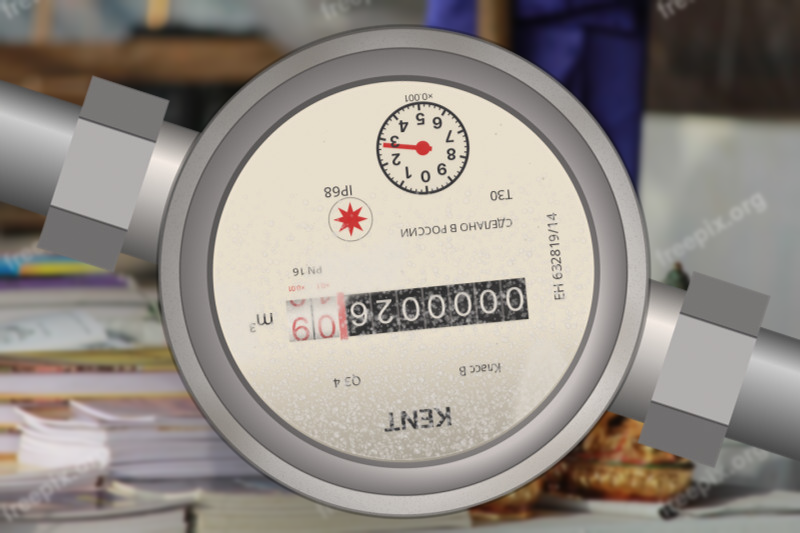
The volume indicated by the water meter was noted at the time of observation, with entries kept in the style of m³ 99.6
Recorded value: m³ 26.092
